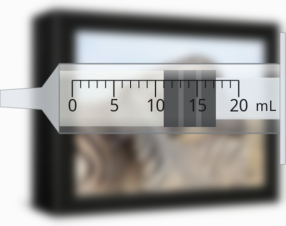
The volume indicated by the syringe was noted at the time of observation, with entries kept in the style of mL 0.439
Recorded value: mL 11
